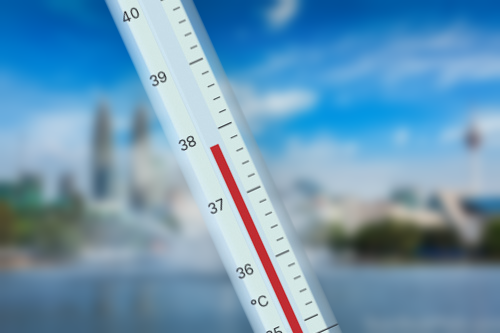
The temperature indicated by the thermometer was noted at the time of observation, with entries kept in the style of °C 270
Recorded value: °C 37.8
